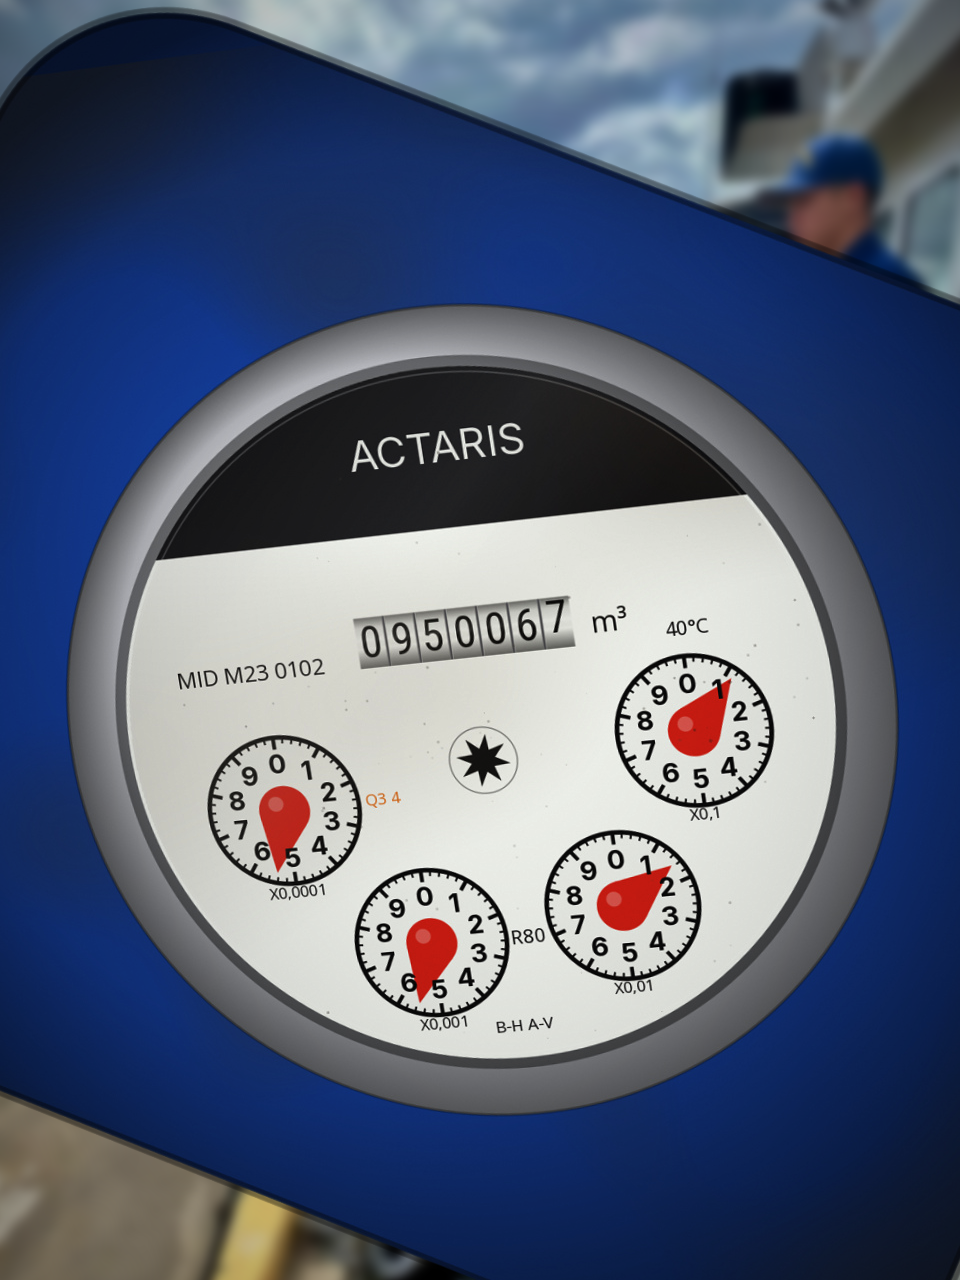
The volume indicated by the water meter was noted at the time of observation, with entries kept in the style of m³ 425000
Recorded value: m³ 950067.1155
